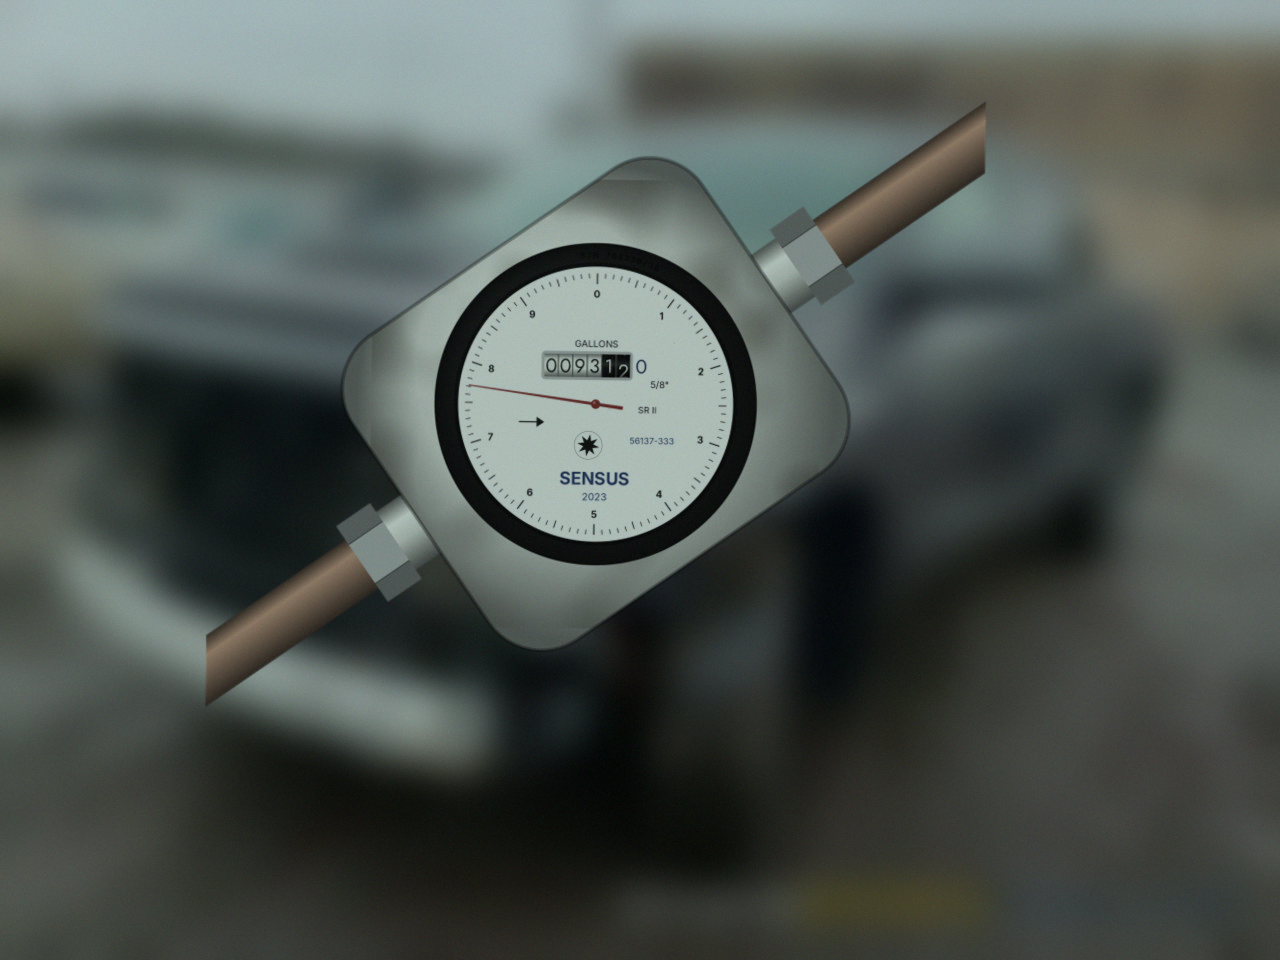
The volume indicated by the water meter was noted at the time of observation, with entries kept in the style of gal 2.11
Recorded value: gal 93117.7
